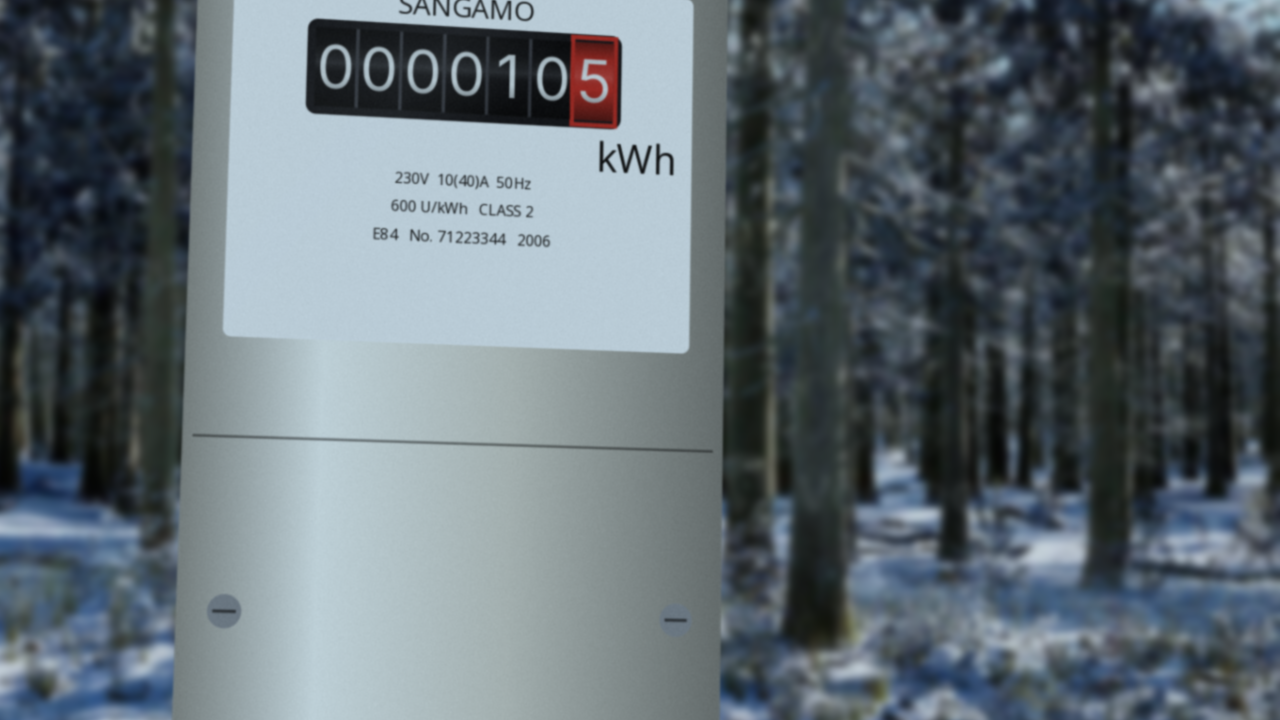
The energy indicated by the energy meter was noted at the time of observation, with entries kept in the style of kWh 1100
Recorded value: kWh 10.5
